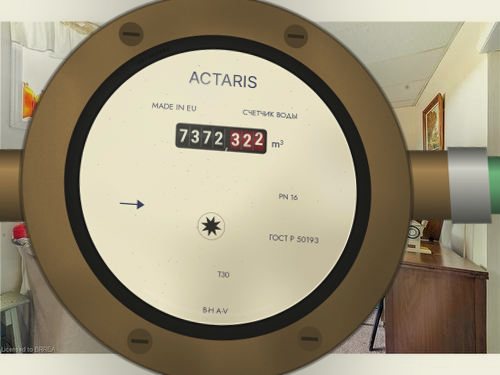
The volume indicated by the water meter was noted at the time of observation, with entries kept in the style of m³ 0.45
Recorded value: m³ 7372.322
